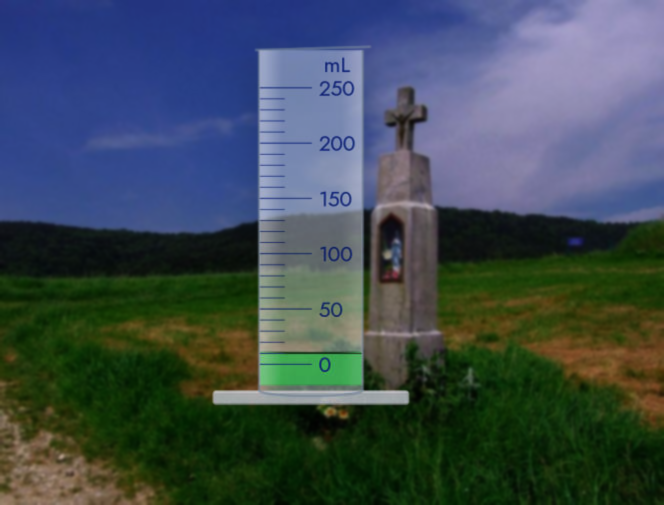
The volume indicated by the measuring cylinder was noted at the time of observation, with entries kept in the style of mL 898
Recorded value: mL 10
